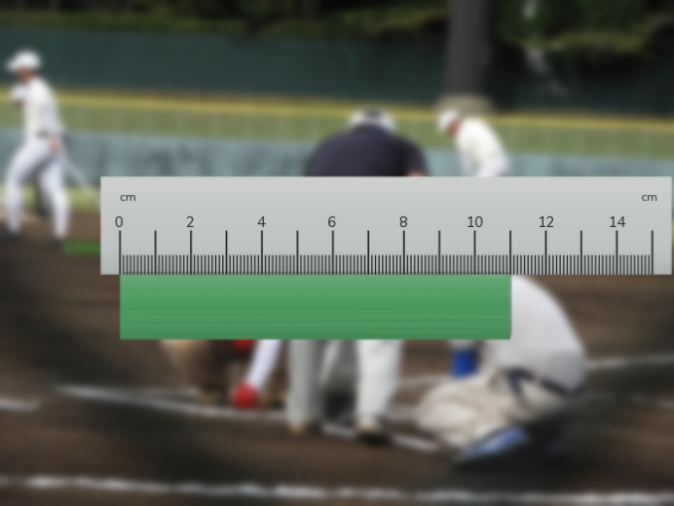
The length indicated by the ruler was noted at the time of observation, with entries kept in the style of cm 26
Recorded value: cm 11
